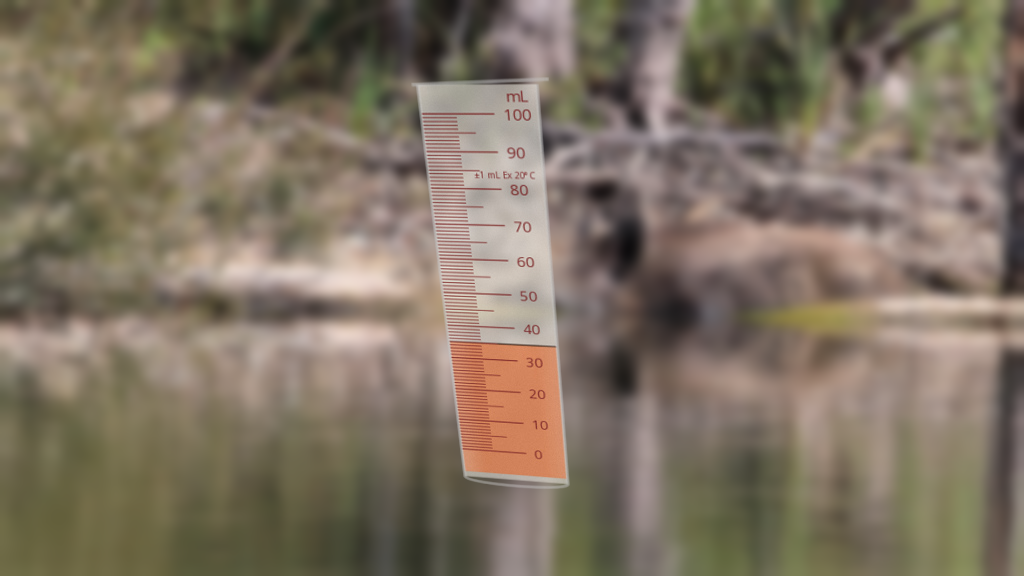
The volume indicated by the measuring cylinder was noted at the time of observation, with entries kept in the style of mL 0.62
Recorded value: mL 35
